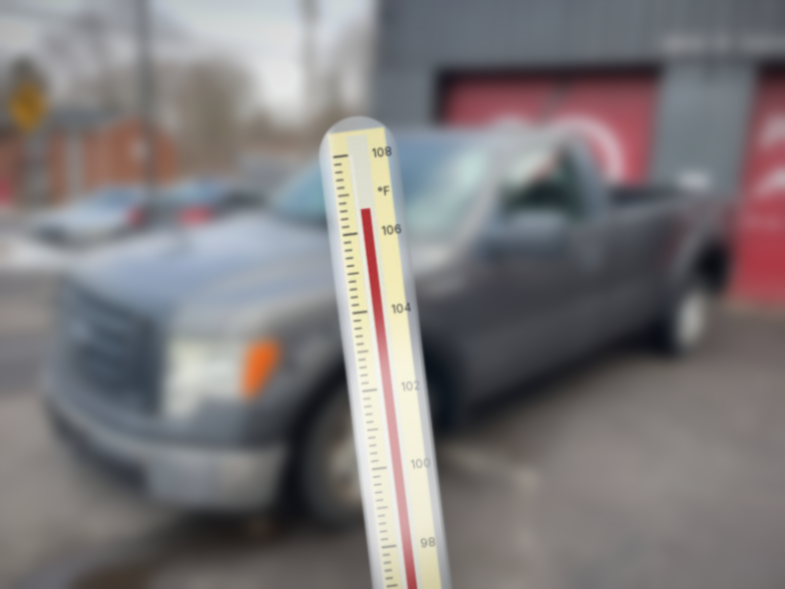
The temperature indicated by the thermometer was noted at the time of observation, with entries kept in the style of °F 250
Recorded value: °F 106.6
